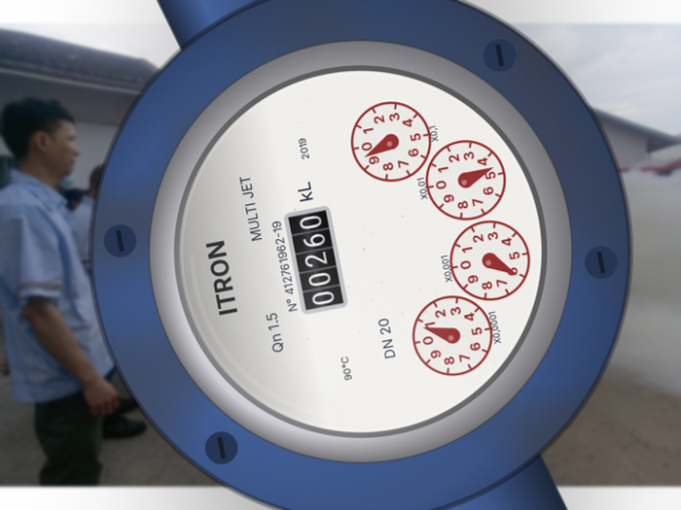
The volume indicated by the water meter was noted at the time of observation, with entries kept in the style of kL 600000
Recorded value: kL 259.9460
